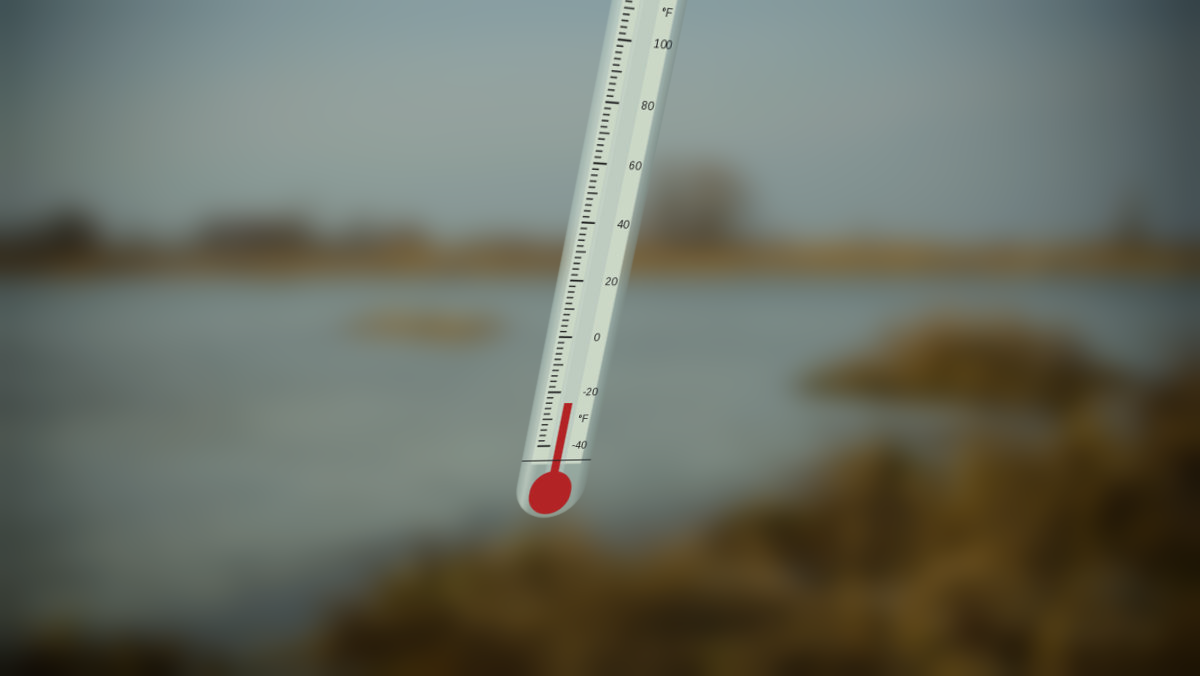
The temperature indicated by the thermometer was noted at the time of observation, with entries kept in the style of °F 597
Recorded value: °F -24
